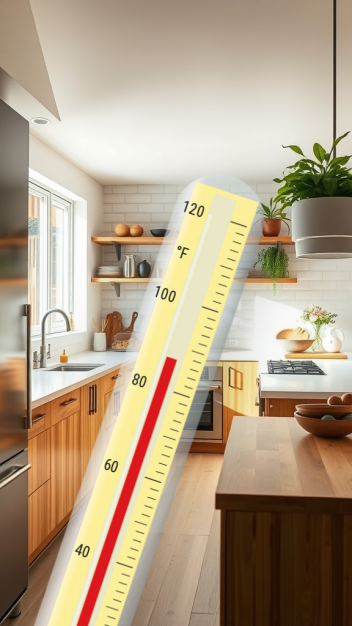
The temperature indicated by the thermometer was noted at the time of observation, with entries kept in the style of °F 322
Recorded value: °F 87
